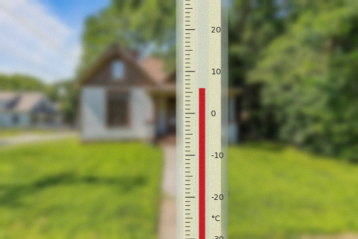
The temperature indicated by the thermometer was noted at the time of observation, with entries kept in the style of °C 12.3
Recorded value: °C 6
